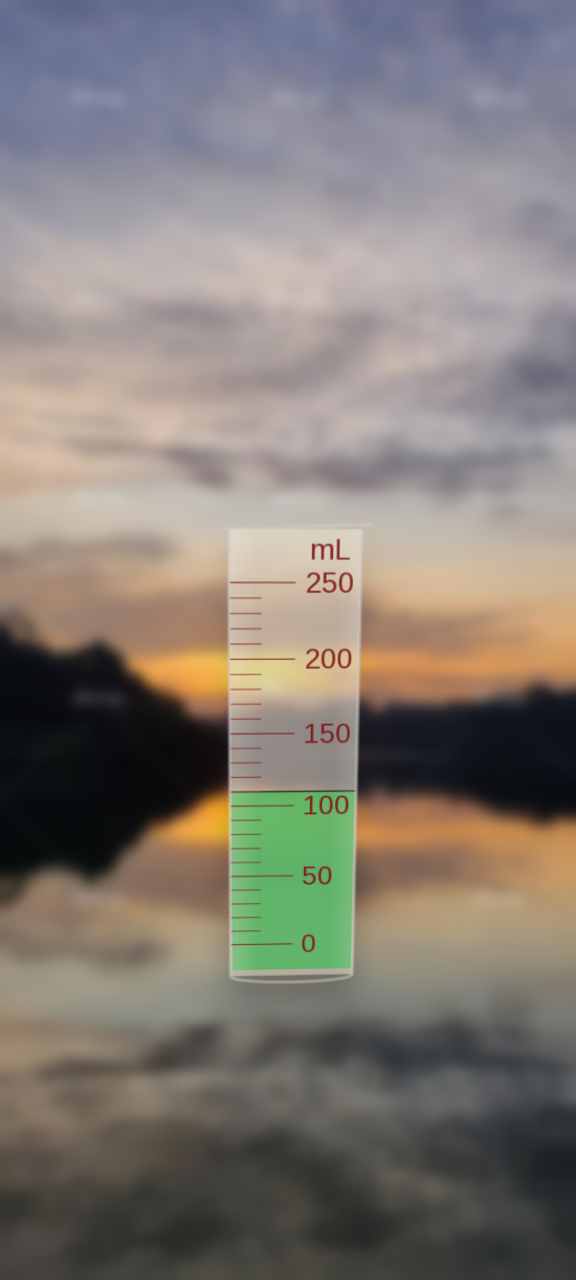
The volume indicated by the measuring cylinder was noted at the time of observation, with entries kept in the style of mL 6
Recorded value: mL 110
